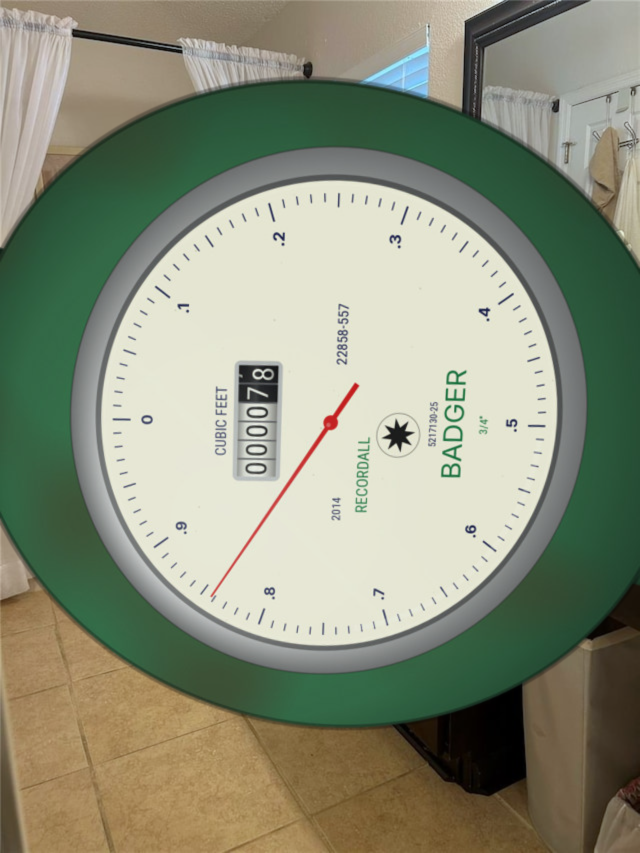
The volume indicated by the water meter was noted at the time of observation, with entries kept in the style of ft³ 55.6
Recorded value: ft³ 77.84
